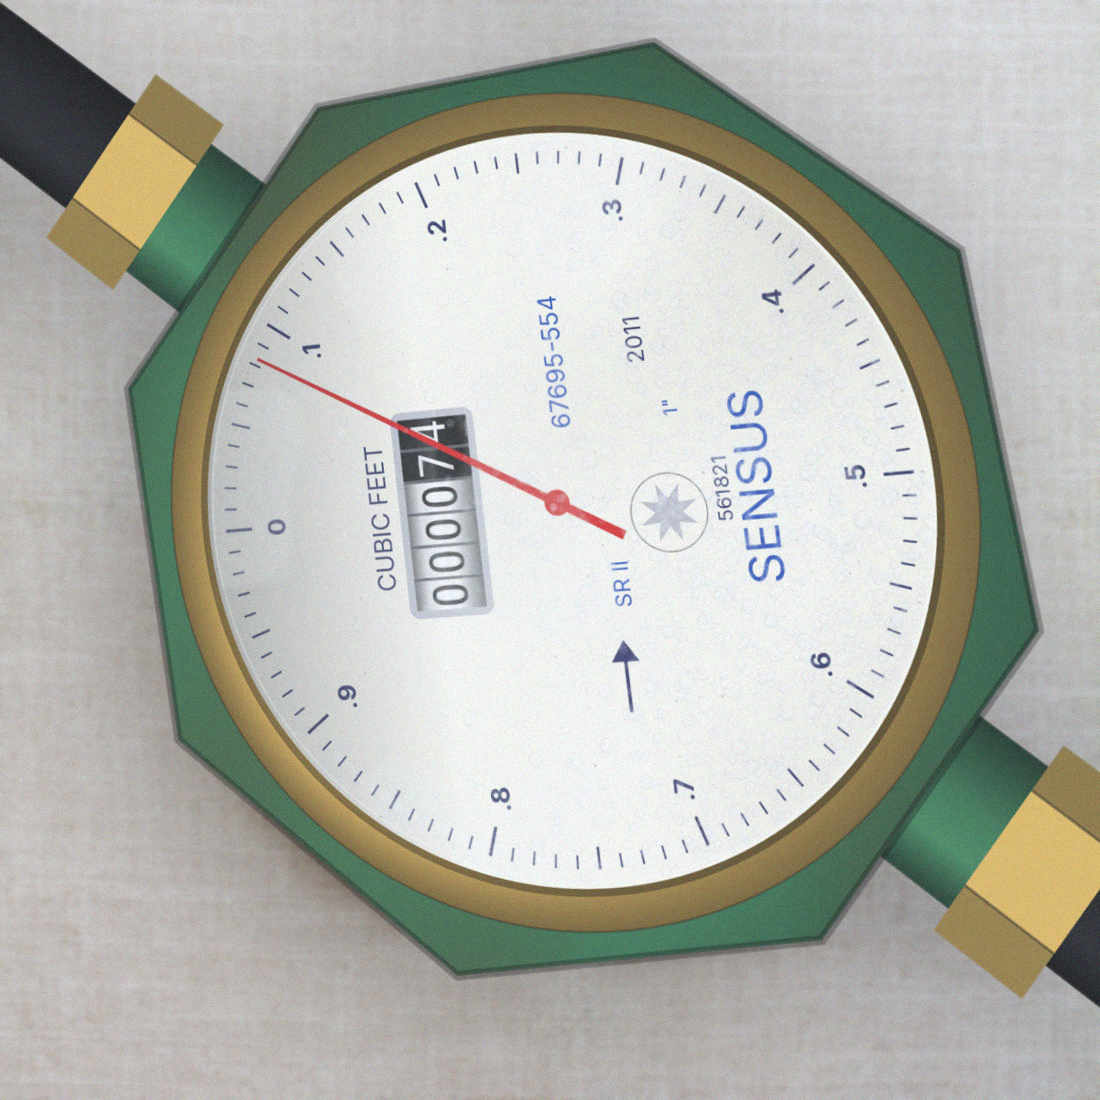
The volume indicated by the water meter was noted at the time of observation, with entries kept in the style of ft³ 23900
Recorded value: ft³ 74.08
